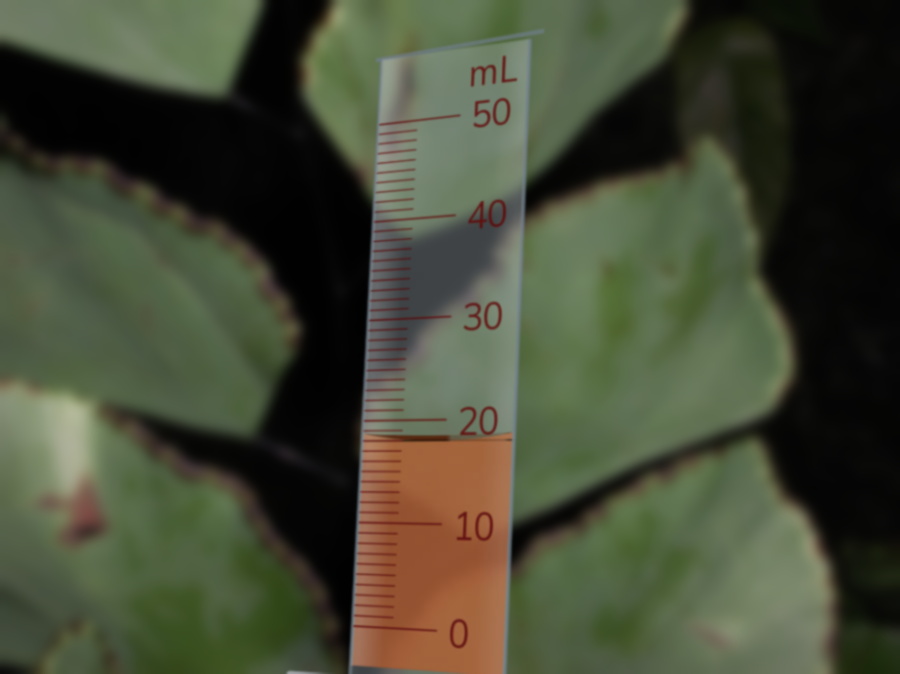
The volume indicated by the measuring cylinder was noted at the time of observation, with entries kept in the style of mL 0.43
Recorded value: mL 18
